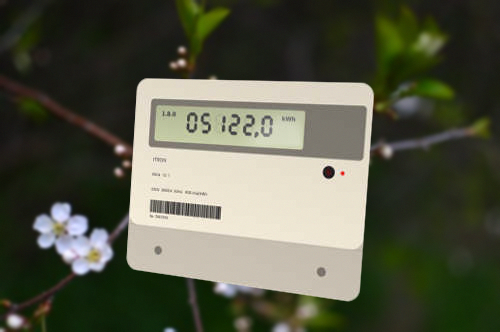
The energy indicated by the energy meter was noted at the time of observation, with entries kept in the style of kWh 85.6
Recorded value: kWh 5122.0
